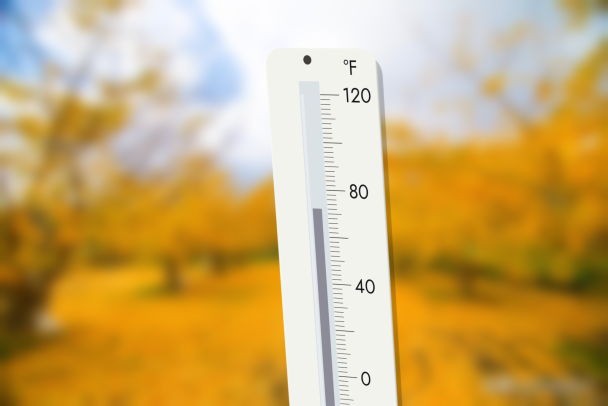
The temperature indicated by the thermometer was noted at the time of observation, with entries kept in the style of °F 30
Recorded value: °F 72
